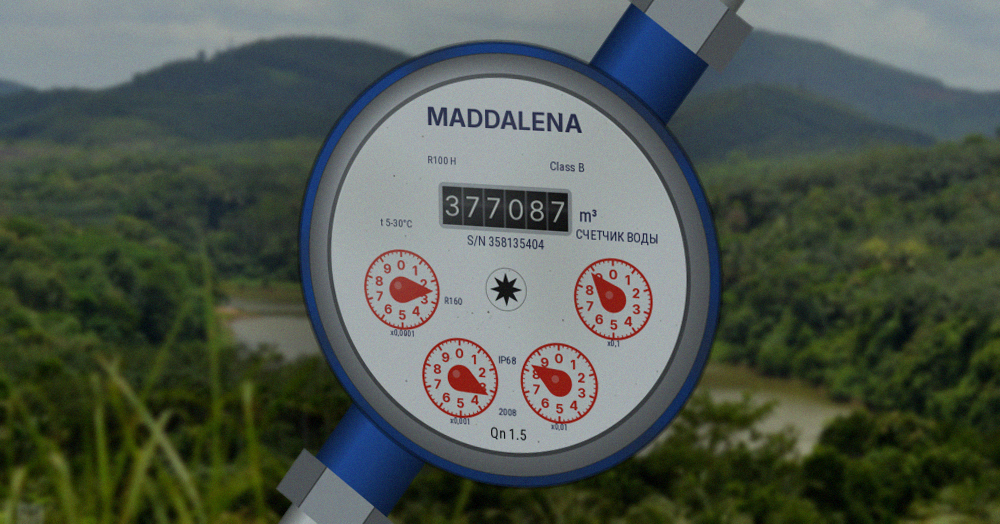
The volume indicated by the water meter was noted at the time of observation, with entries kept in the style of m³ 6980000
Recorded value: m³ 377087.8832
